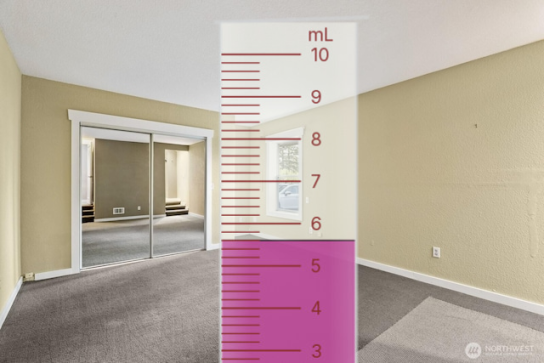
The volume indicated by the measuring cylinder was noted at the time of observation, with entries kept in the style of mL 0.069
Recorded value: mL 5.6
